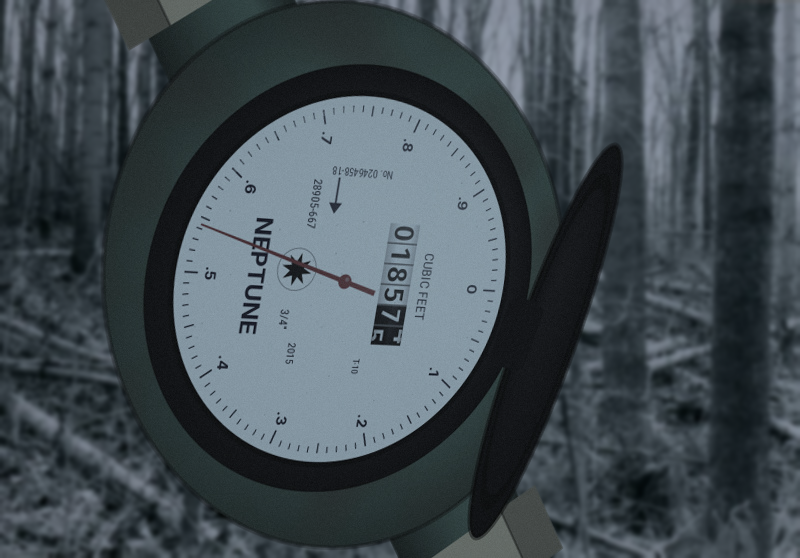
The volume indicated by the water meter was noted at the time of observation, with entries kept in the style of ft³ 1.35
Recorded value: ft³ 18574.54
